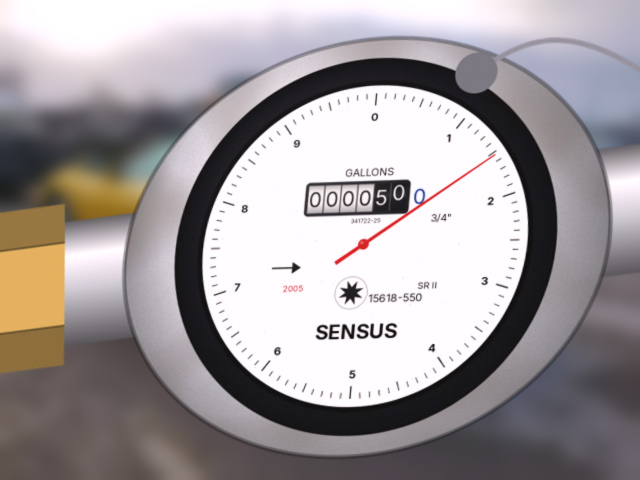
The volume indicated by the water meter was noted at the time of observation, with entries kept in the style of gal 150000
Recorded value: gal 501.5
